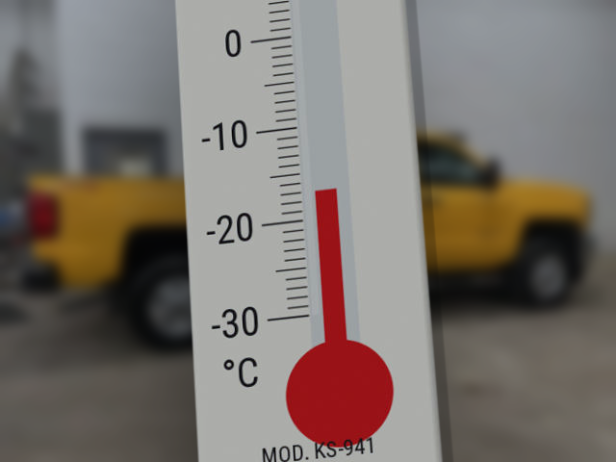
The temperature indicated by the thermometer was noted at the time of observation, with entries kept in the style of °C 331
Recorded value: °C -17
